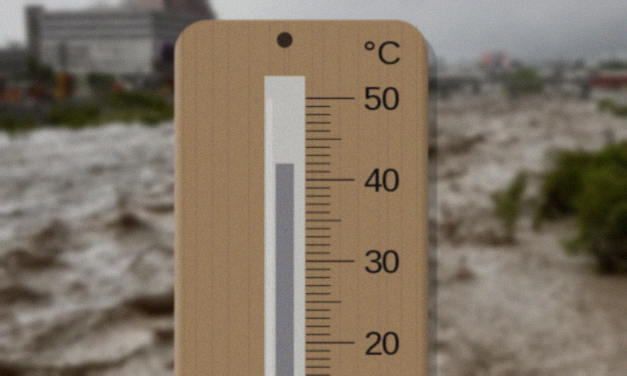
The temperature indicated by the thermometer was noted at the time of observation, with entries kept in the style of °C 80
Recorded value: °C 42
